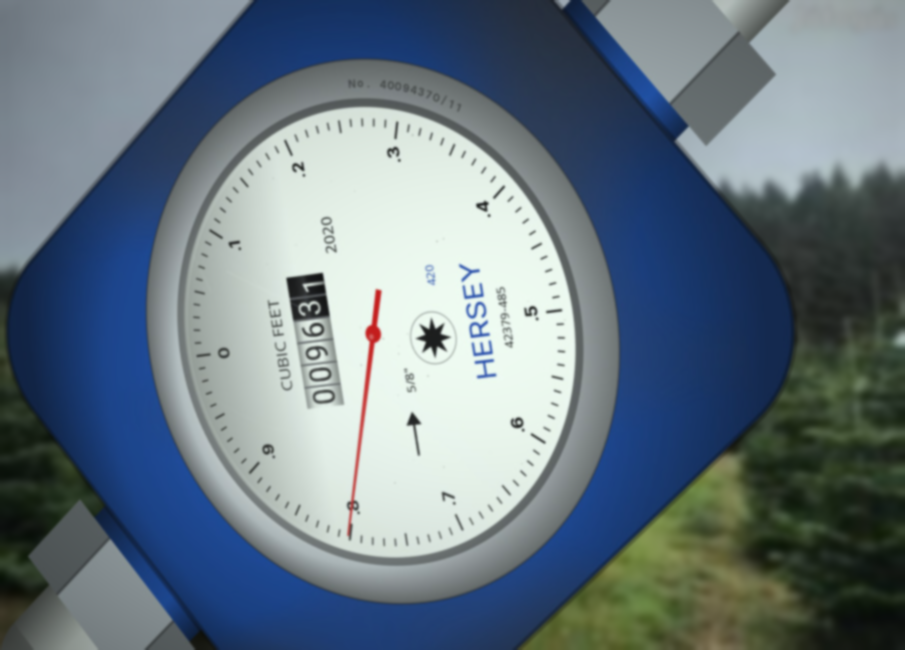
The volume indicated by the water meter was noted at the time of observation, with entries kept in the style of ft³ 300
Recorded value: ft³ 9630.80
